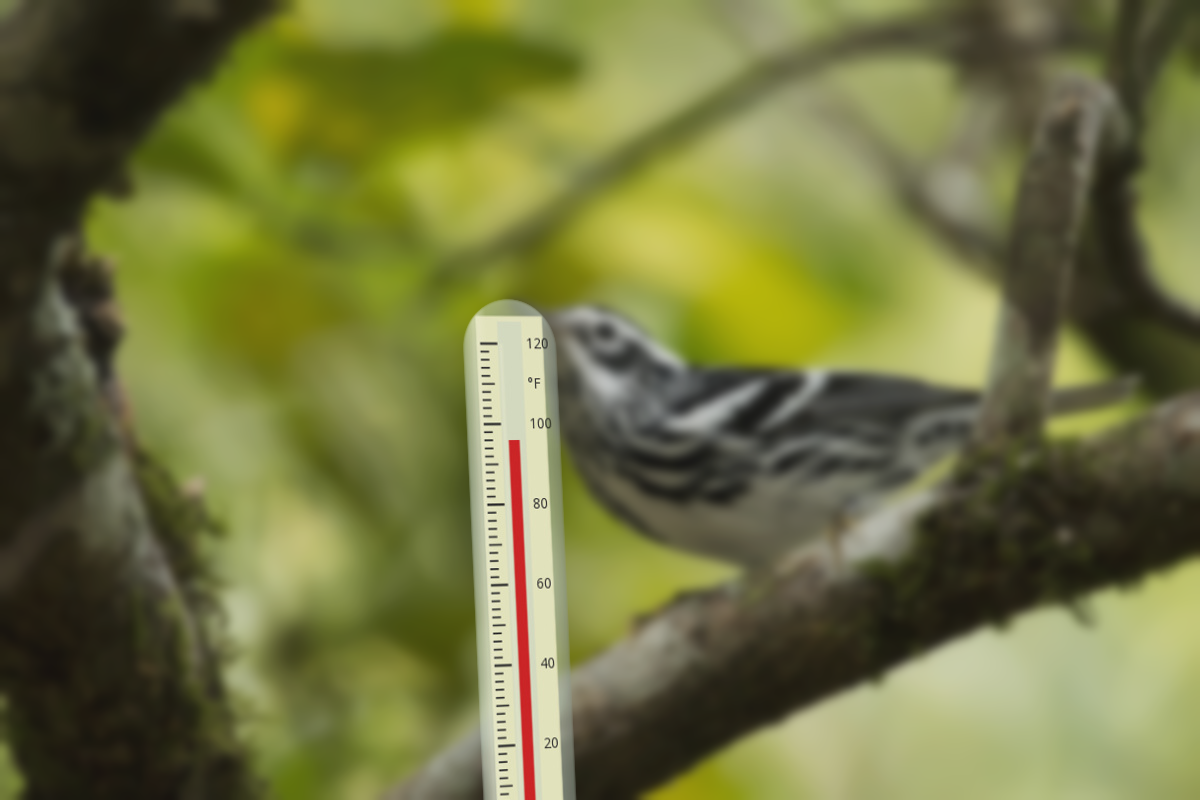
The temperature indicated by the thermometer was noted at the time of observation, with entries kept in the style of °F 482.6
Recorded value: °F 96
